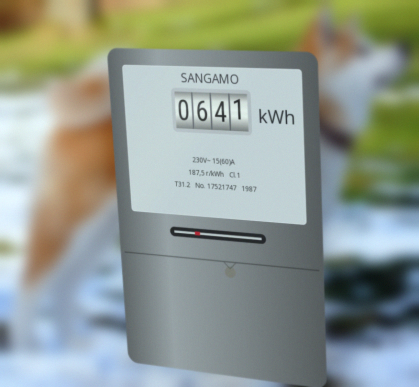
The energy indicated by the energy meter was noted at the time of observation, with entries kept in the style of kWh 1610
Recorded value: kWh 641
